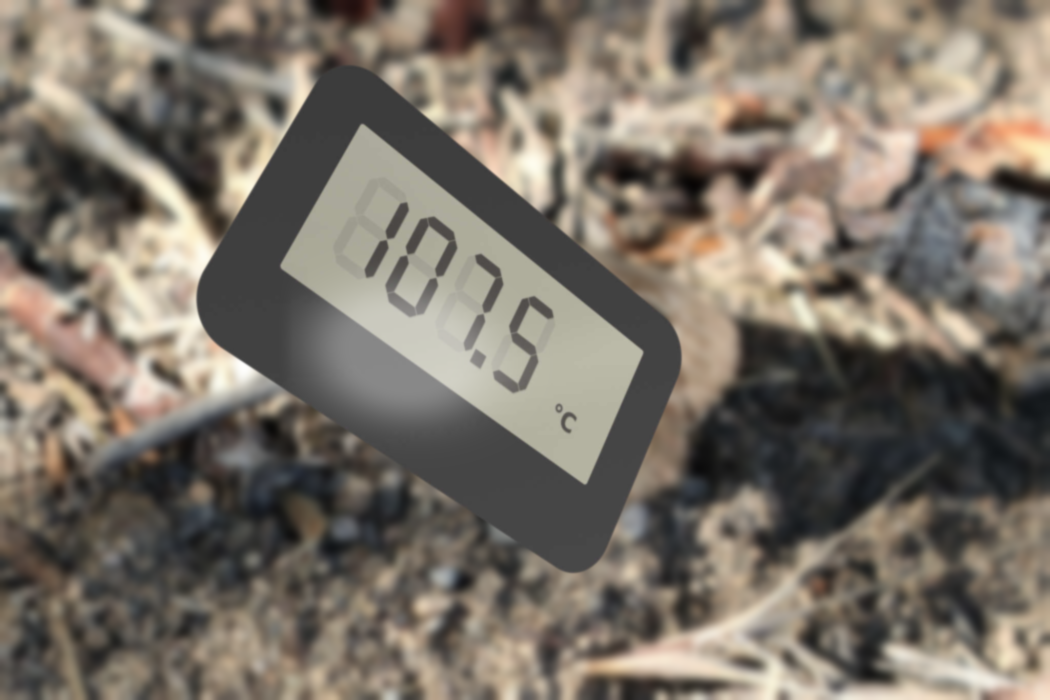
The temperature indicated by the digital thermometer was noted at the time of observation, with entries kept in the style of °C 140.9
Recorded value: °C 107.5
